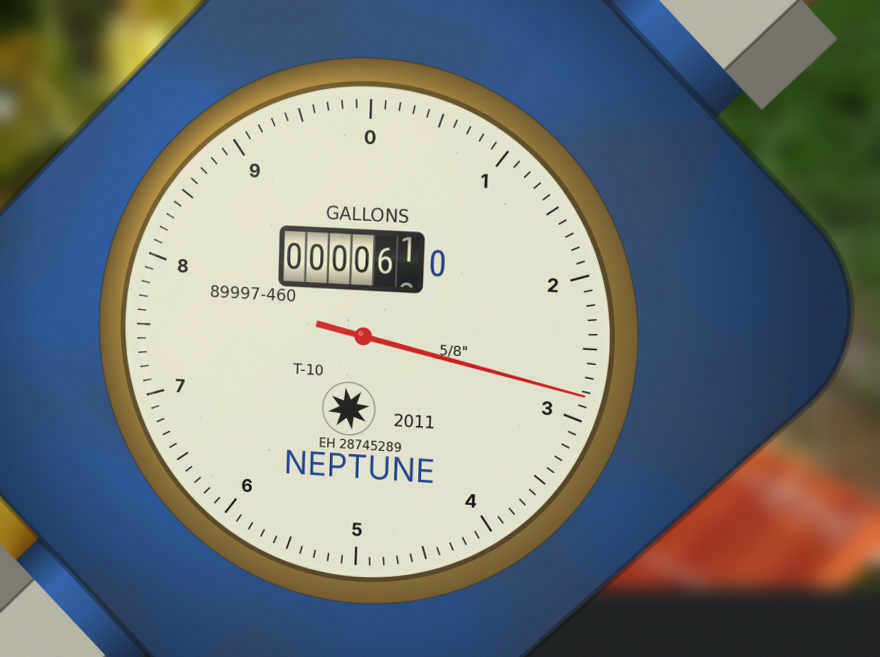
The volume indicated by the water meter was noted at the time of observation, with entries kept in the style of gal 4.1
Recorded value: gal 612.8
